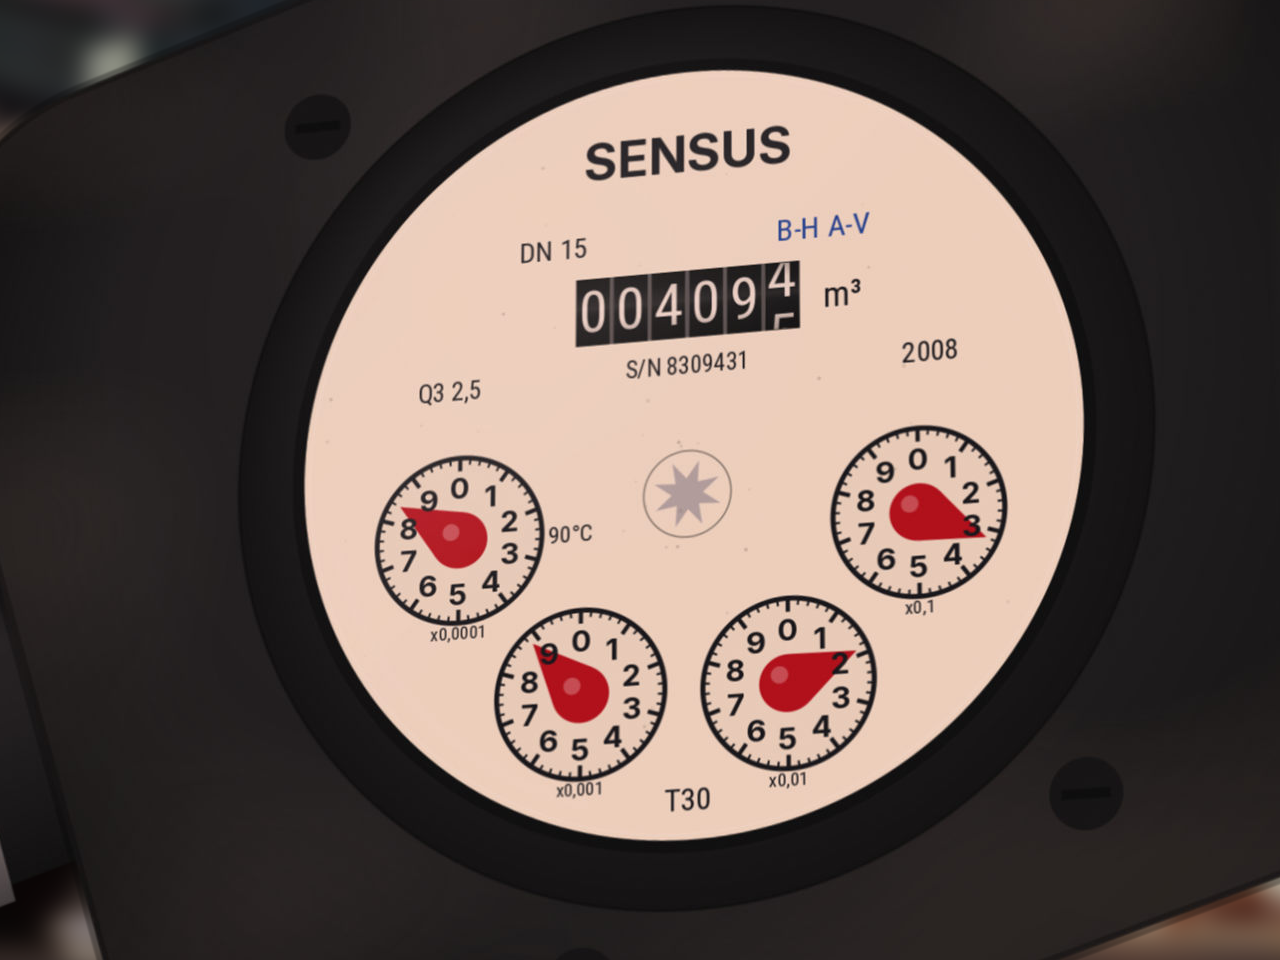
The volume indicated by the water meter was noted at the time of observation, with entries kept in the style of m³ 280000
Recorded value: m³ 4094.3188
